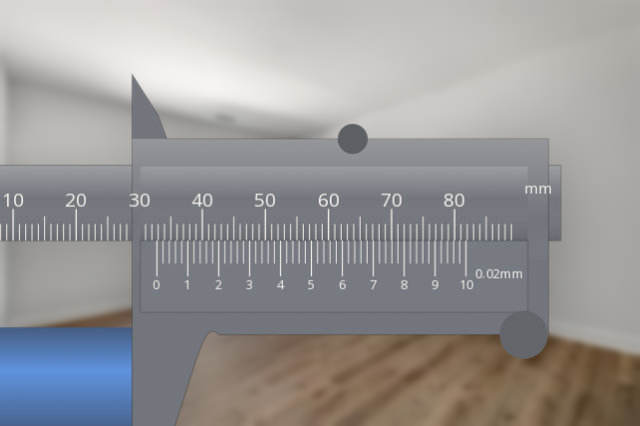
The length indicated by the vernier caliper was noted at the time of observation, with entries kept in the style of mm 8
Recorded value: mm 32.8
